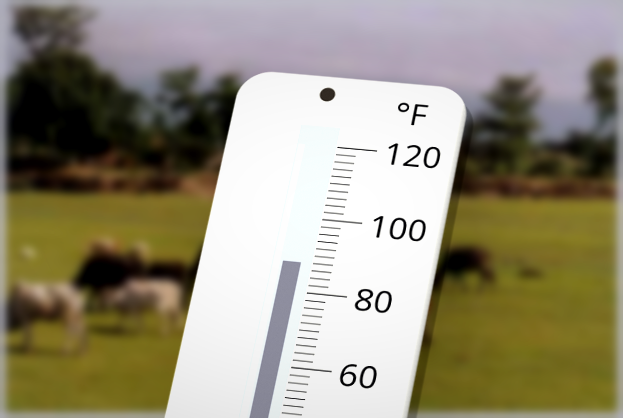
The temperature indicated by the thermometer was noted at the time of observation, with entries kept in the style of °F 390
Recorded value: °F 88
